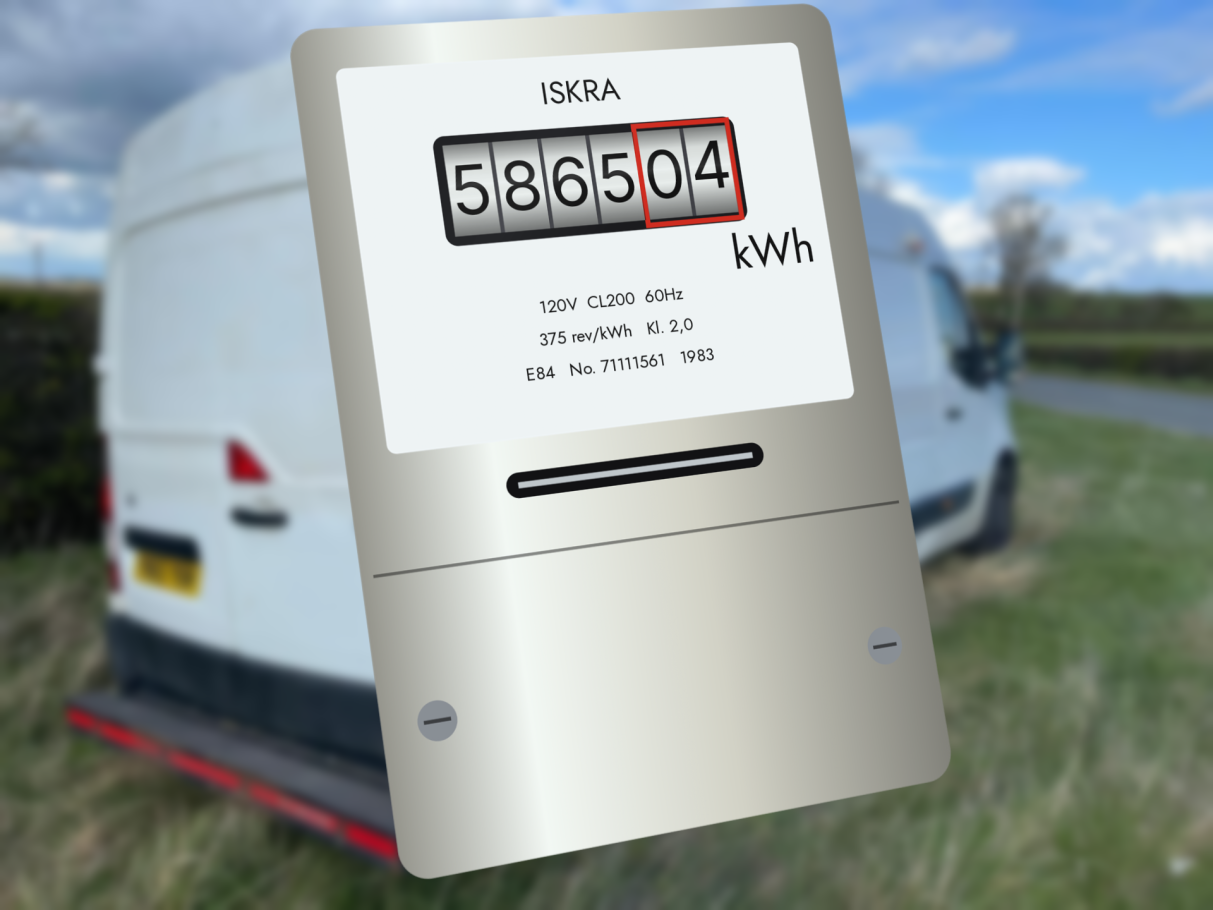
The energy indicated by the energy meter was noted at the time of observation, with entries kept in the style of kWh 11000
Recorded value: kWh 5865.04
